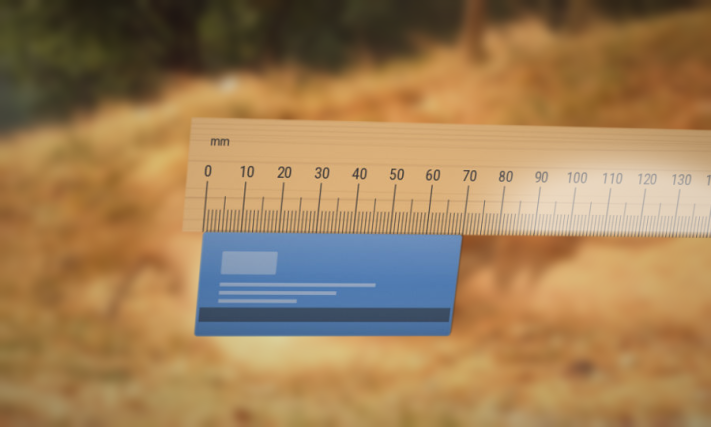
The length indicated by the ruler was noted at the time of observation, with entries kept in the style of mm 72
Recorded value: mm 70
